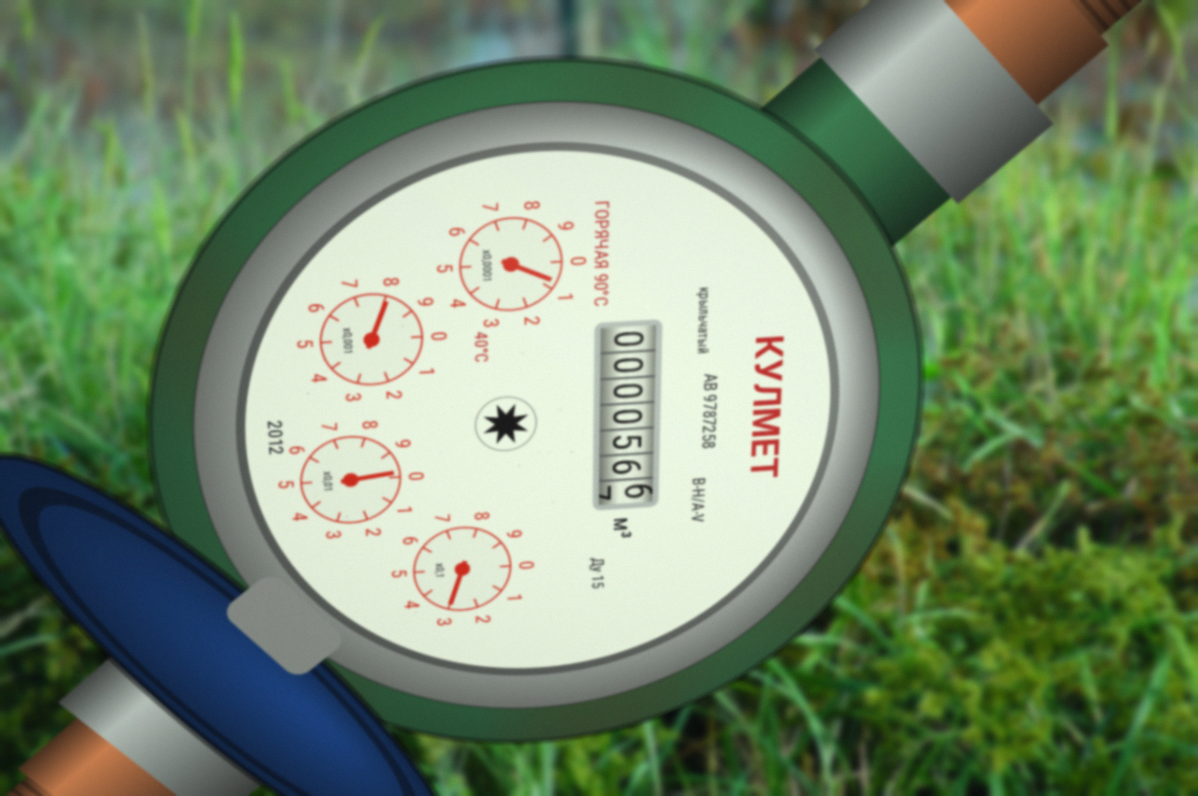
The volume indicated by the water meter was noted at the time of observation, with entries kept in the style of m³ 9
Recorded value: m³ 566.2980
